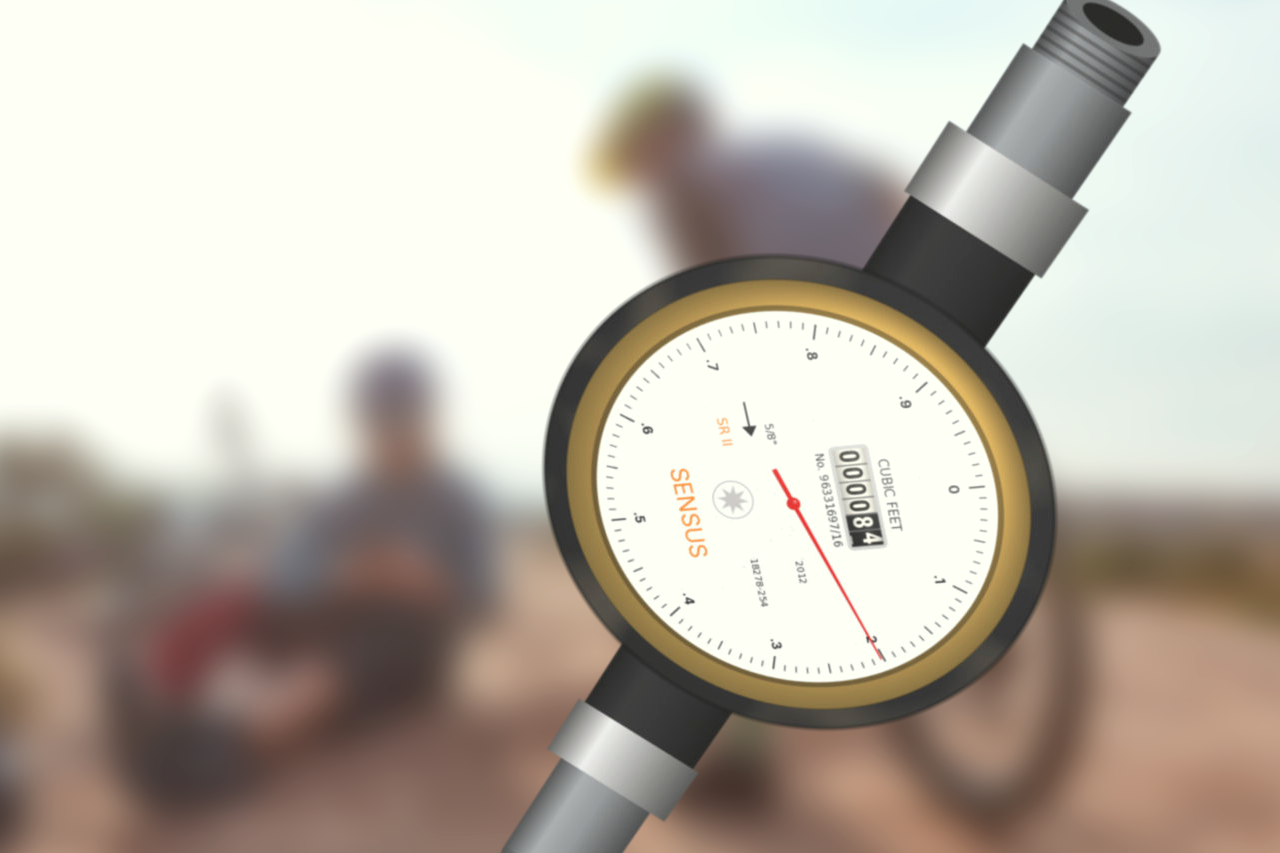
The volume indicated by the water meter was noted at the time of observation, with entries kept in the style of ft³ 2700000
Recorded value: ft³ 84.20
